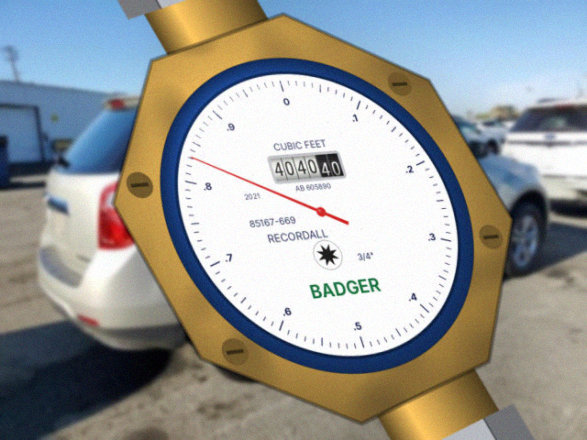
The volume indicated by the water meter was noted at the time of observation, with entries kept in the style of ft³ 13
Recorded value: ft³ 404039.83
